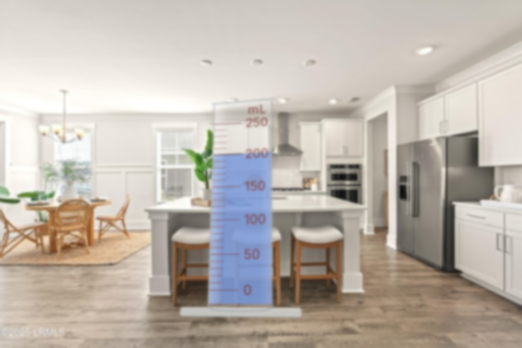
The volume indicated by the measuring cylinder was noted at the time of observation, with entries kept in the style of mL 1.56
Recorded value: mL 200
